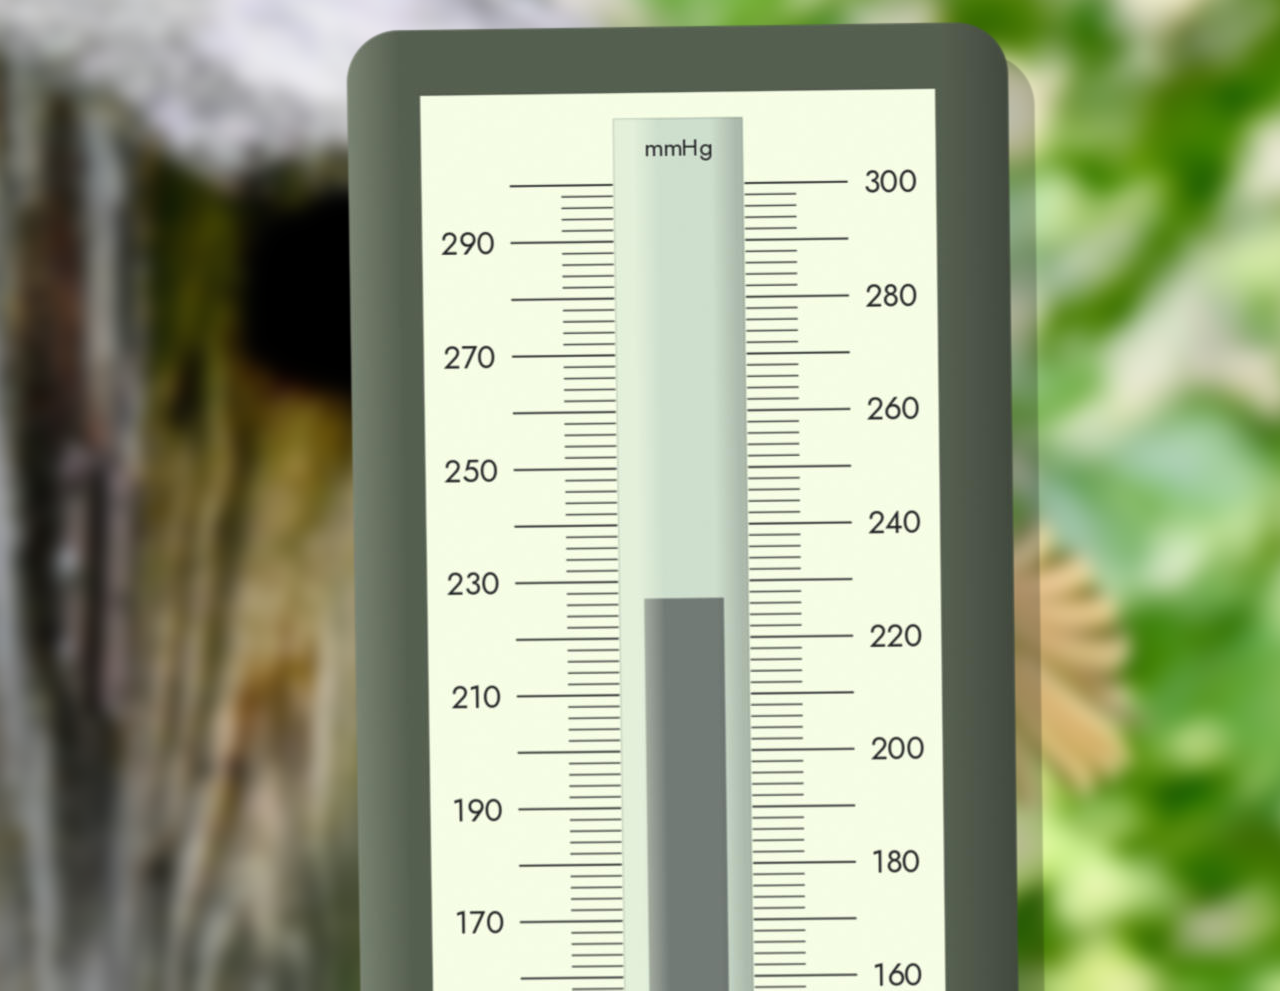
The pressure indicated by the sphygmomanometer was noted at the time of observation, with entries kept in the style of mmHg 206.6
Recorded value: mmHg 227
